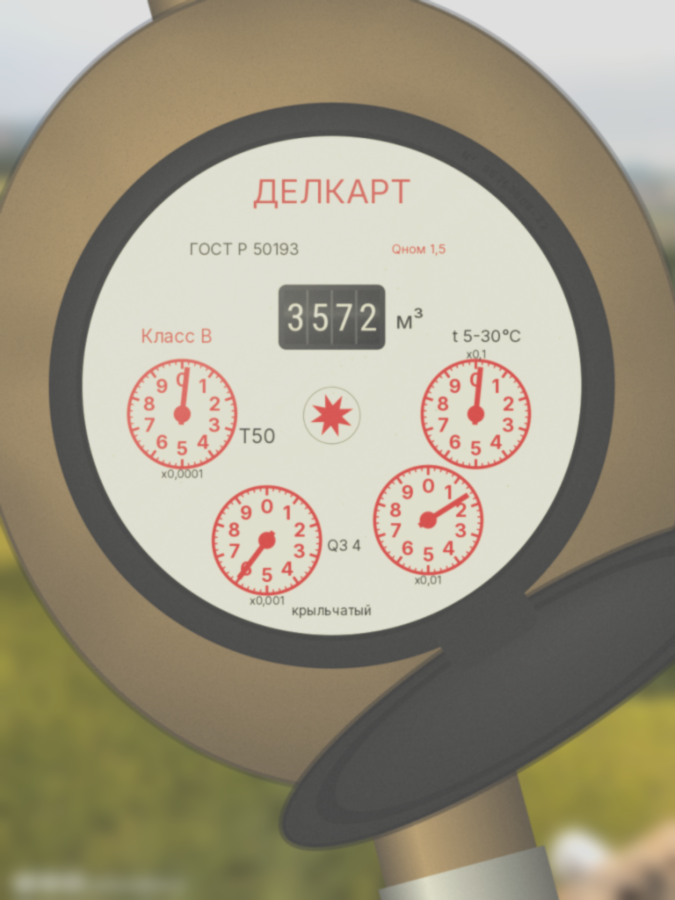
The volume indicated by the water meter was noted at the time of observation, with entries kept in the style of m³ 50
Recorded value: m³ 3572.0160
